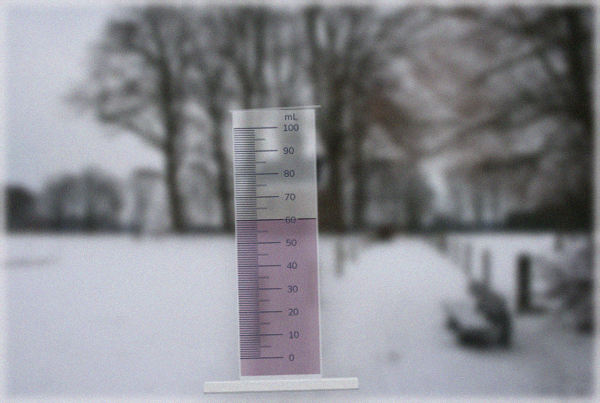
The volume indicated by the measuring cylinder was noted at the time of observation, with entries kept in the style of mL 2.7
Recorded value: mL 60
